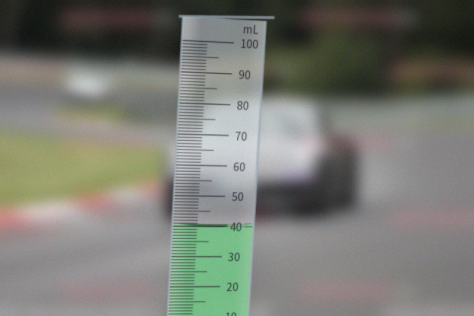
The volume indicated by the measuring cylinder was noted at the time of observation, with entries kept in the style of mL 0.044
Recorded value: mL 40
